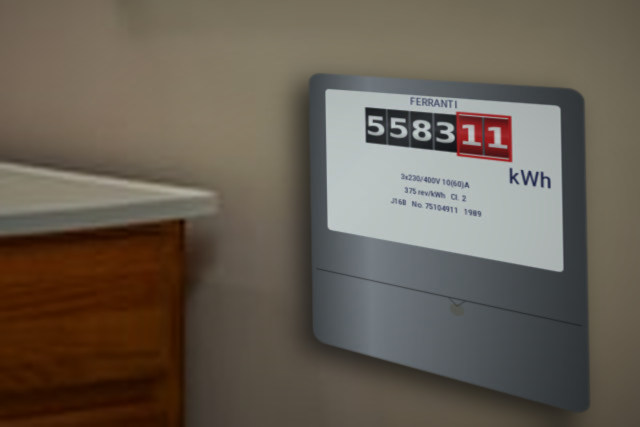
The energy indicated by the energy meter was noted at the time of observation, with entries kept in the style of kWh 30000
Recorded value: kWh 5583.11
